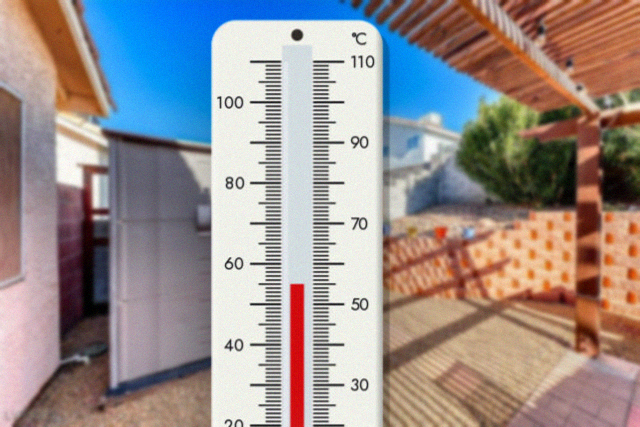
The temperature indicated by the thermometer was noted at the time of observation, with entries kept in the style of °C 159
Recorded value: °C 55
